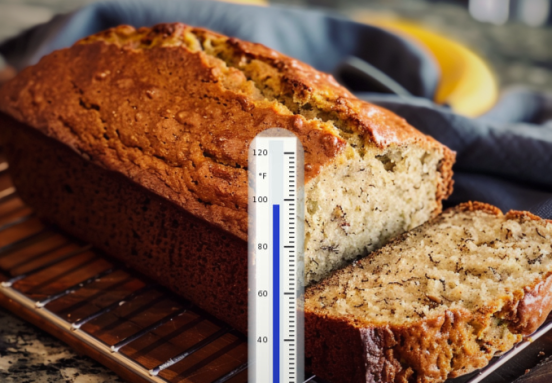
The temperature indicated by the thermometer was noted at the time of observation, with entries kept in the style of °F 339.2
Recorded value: °F 98
